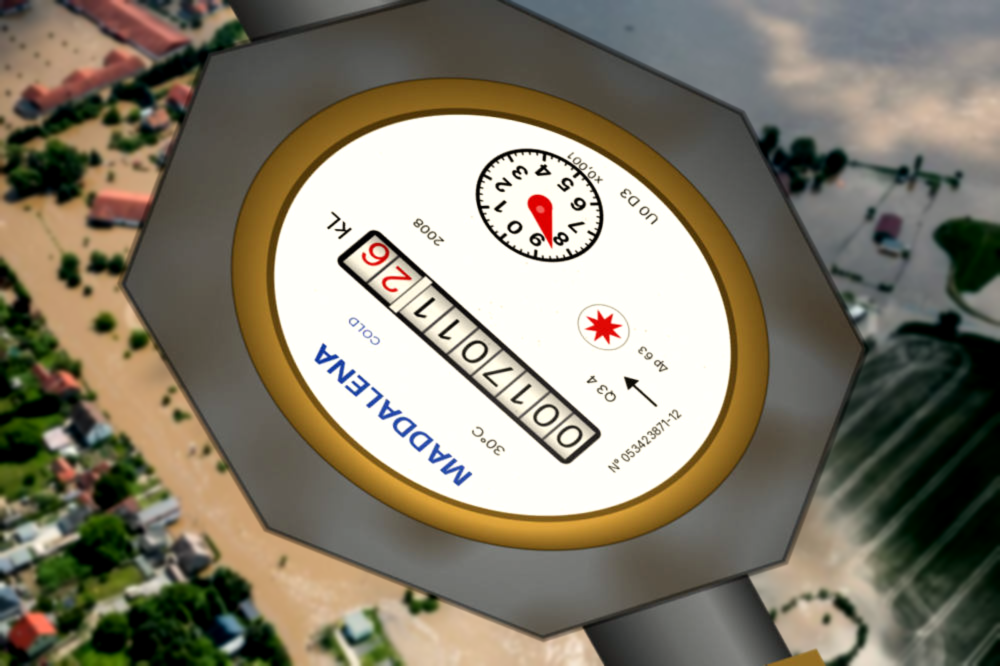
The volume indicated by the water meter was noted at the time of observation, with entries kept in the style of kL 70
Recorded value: kL 17011.258
